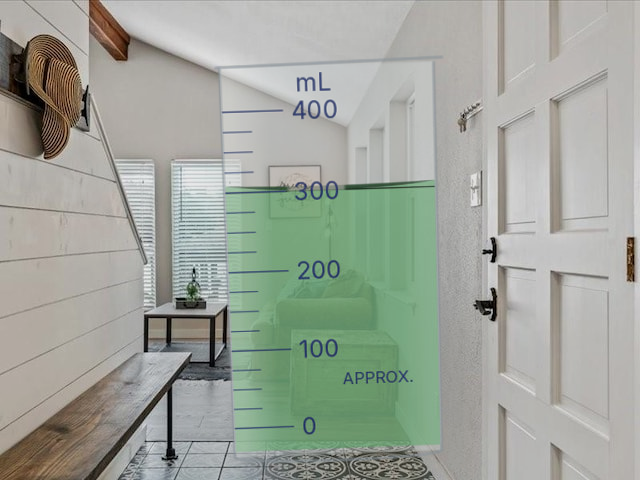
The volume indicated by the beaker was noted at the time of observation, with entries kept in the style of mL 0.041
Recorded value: mL 300
